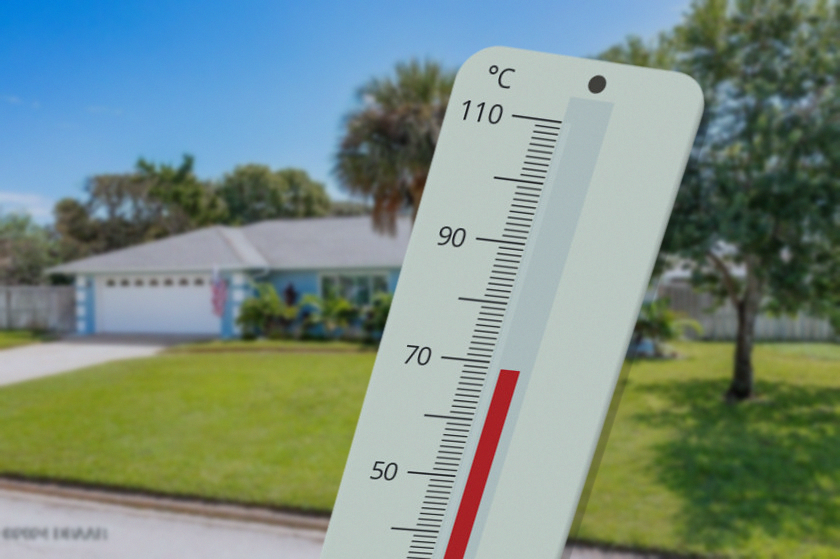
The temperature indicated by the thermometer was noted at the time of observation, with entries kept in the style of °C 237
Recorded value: °C 69
